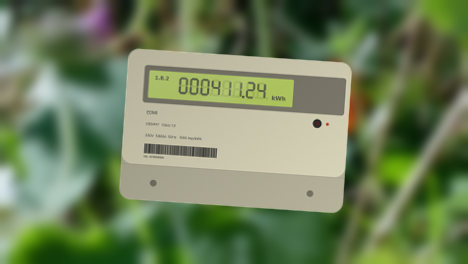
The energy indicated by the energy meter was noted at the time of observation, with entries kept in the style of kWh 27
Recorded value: kWh 411.24
